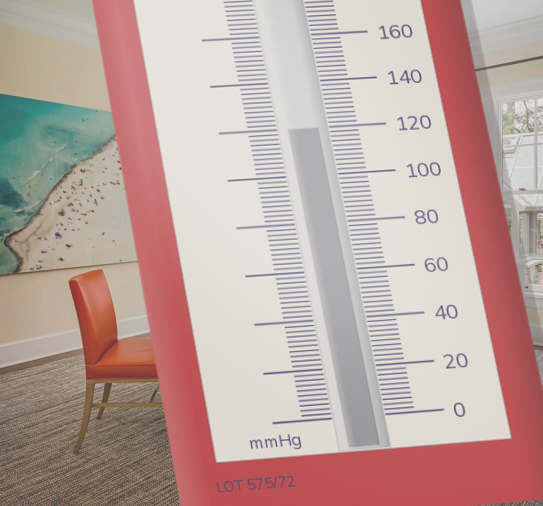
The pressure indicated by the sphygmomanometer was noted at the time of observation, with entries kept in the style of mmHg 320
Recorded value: mmHg 120
